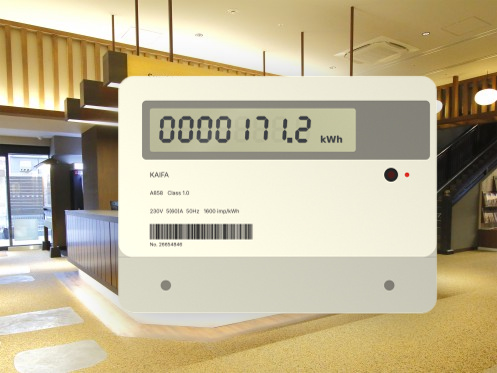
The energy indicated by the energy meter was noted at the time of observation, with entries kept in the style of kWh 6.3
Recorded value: kWh 171.2
